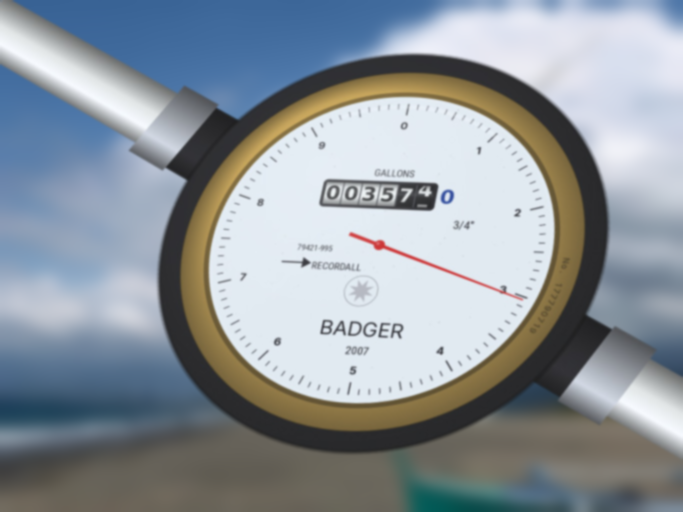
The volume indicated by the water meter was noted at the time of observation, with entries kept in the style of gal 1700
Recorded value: gal 35743.0
